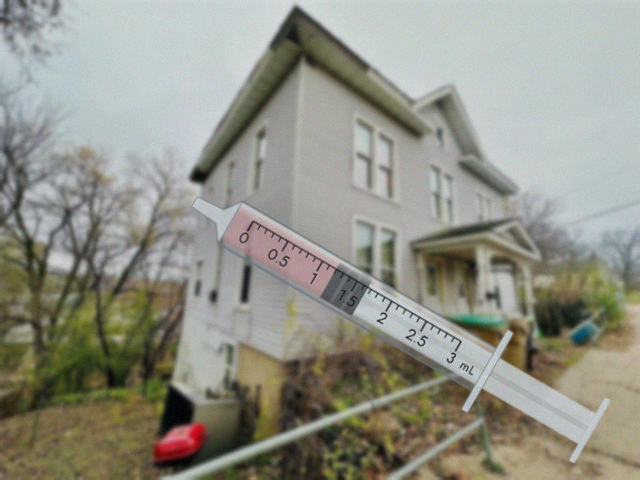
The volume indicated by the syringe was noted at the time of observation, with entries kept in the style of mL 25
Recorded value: mL 1.2
